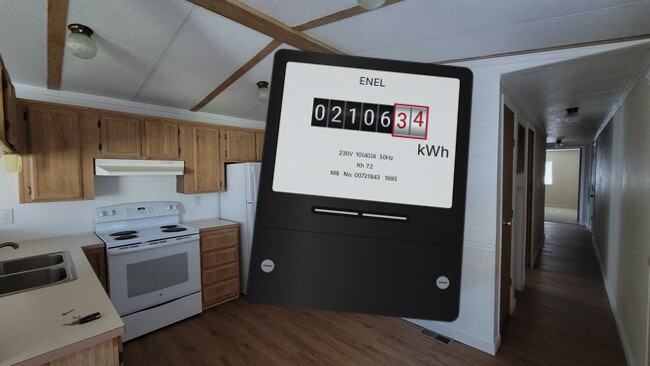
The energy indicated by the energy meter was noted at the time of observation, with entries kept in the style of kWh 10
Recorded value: kWh 2106.34
